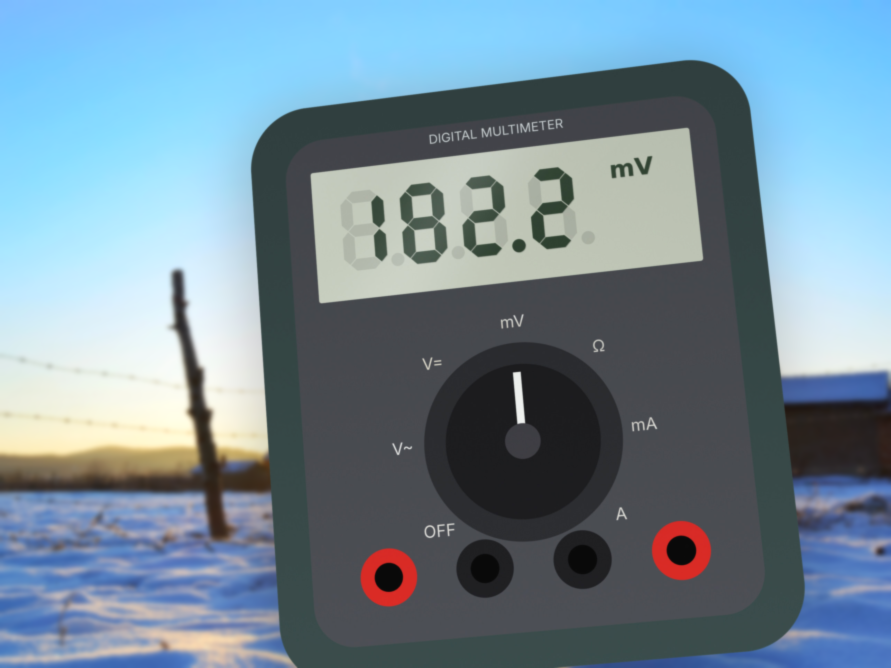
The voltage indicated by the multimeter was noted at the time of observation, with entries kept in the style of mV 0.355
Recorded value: mV 182.2
